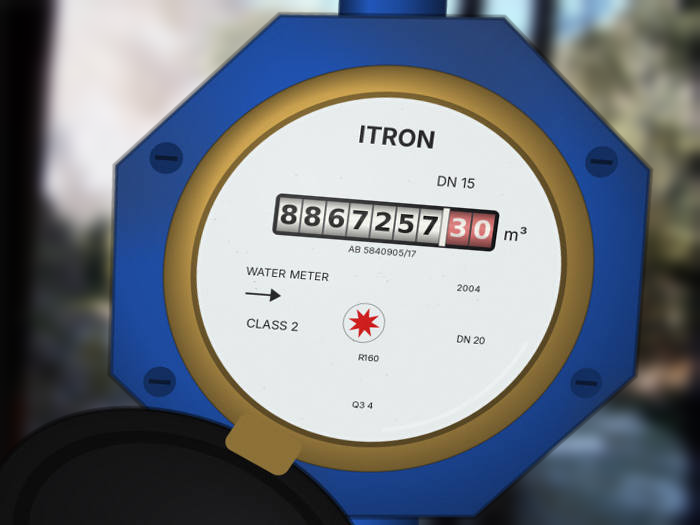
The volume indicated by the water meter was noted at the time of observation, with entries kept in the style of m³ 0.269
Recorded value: m³ 8867257.30
